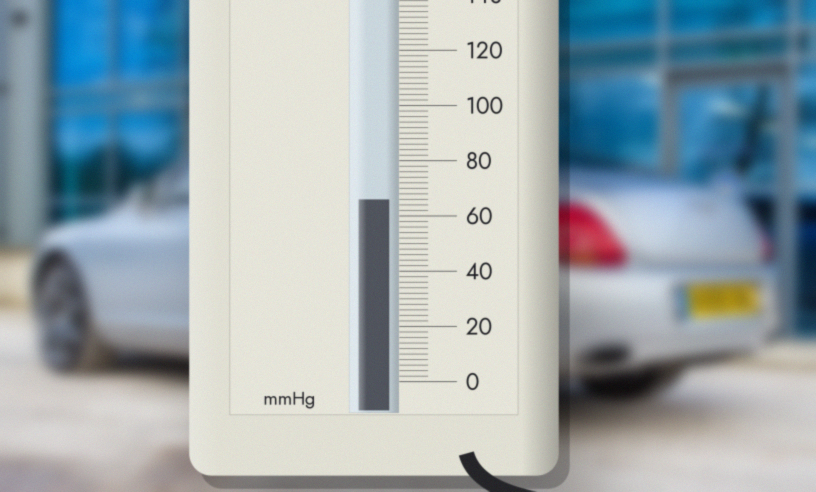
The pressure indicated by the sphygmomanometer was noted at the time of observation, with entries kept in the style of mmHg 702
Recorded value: mmHg 66
